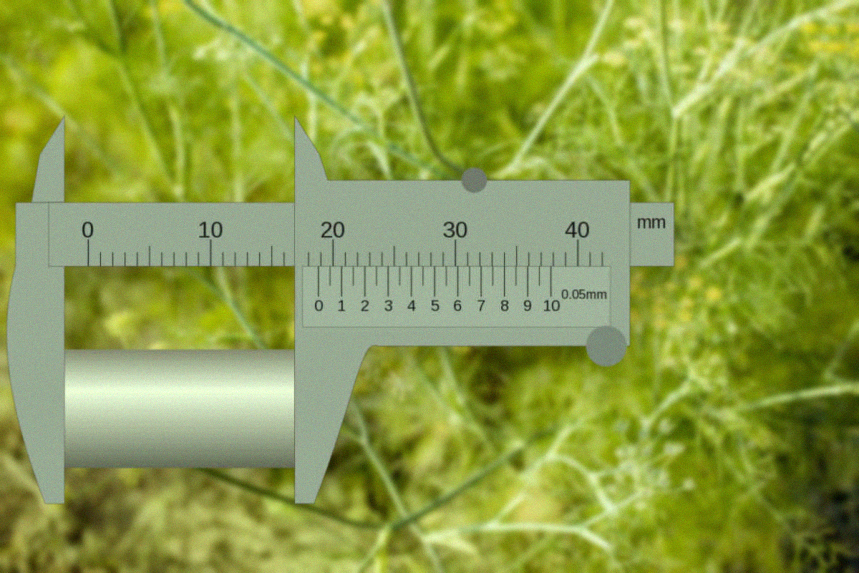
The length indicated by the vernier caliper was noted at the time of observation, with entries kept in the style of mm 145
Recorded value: mm 18.8
